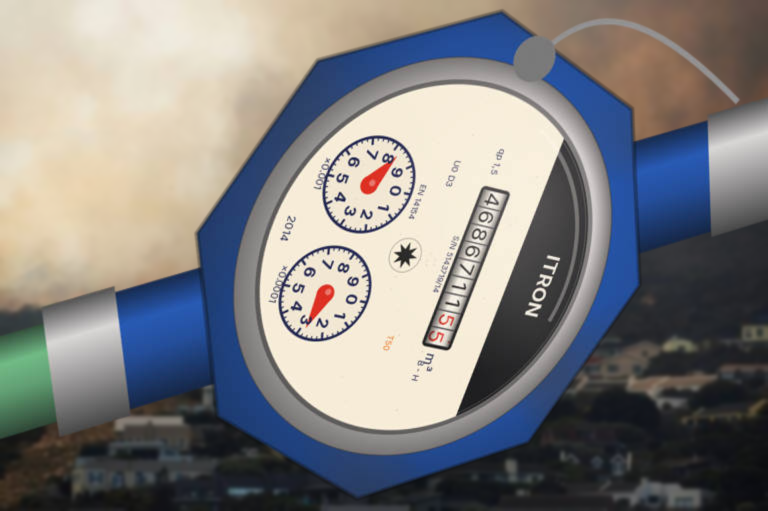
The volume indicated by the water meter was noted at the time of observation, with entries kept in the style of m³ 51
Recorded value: m³ 4686711.5482
